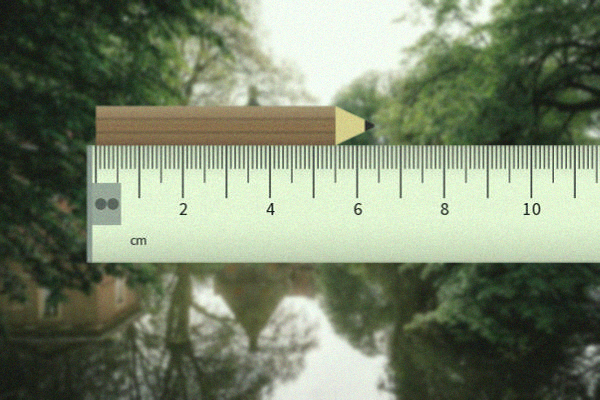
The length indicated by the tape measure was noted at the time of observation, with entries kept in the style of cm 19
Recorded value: cm 6.4
